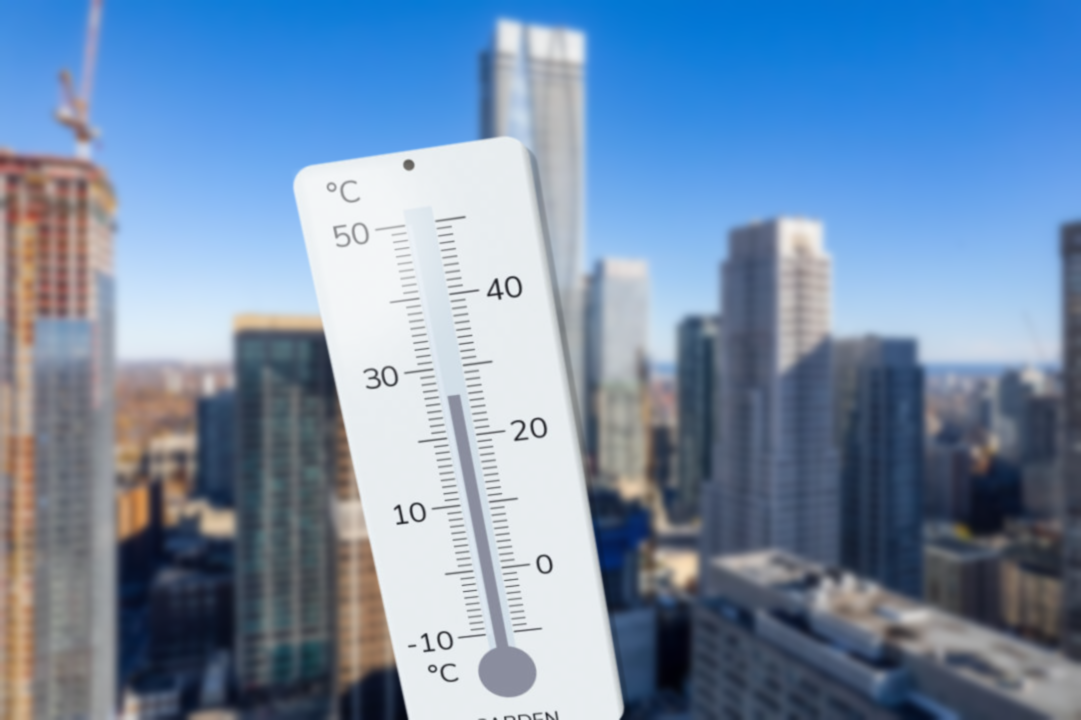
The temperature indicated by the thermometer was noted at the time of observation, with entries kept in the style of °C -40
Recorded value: °C 26
